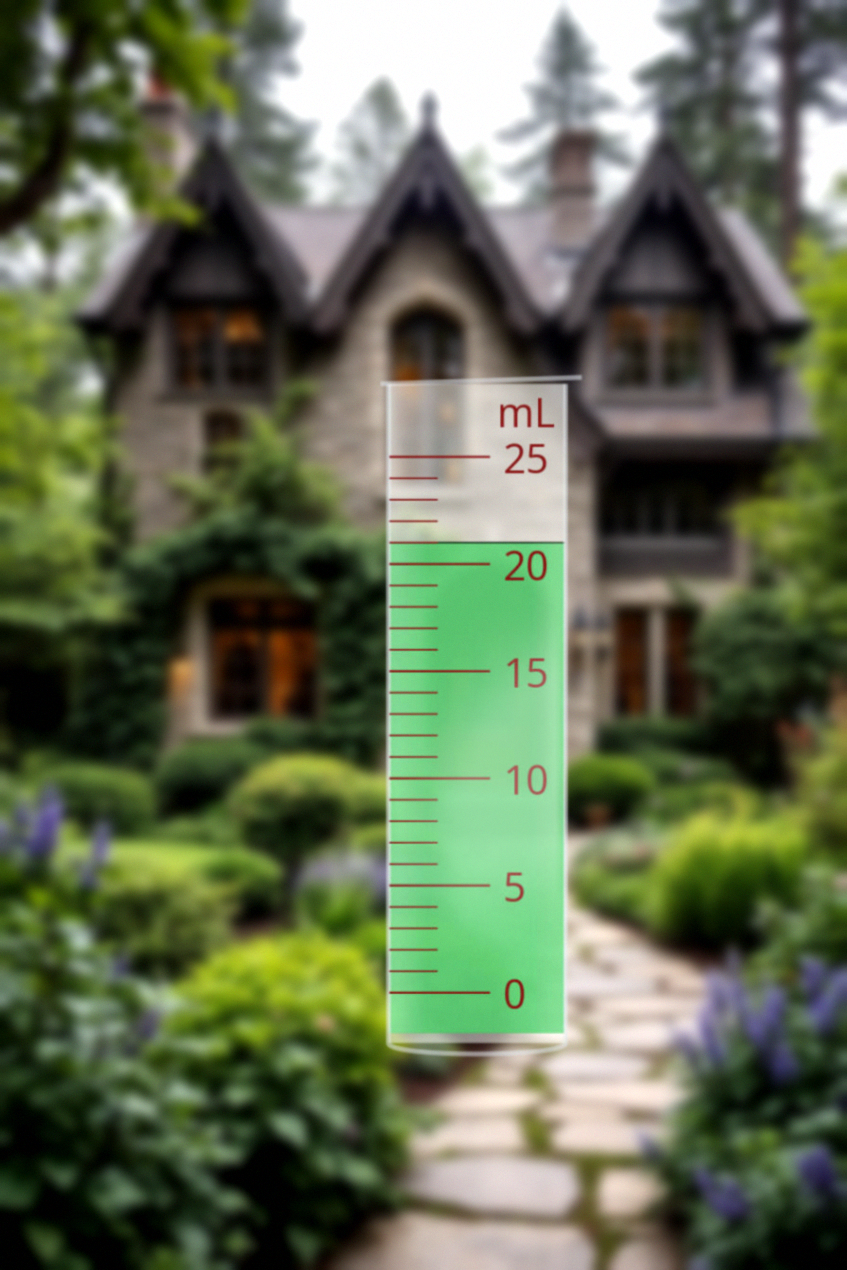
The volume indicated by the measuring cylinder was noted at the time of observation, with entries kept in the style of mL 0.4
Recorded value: mL 21
